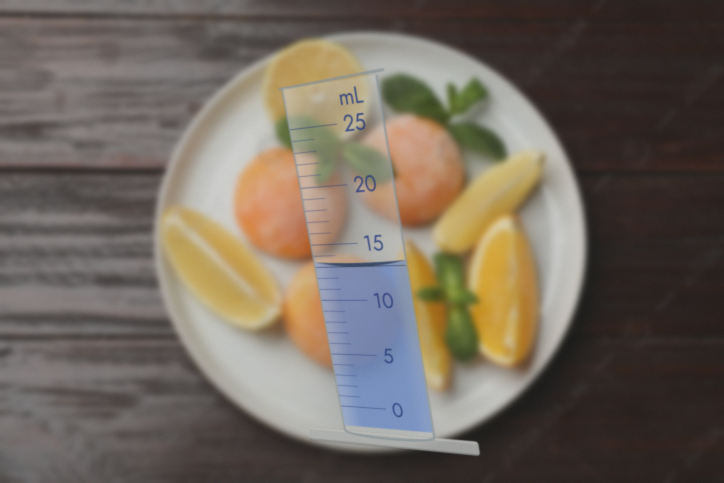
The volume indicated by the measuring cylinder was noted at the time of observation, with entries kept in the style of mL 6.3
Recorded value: mL 13
